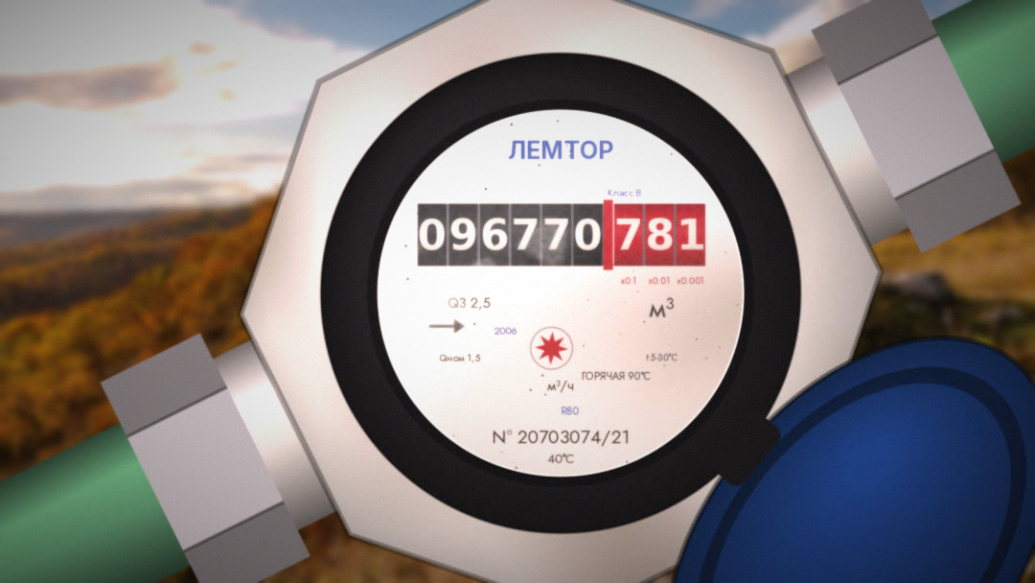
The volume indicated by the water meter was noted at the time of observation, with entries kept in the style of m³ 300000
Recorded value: m³ 96770.781
